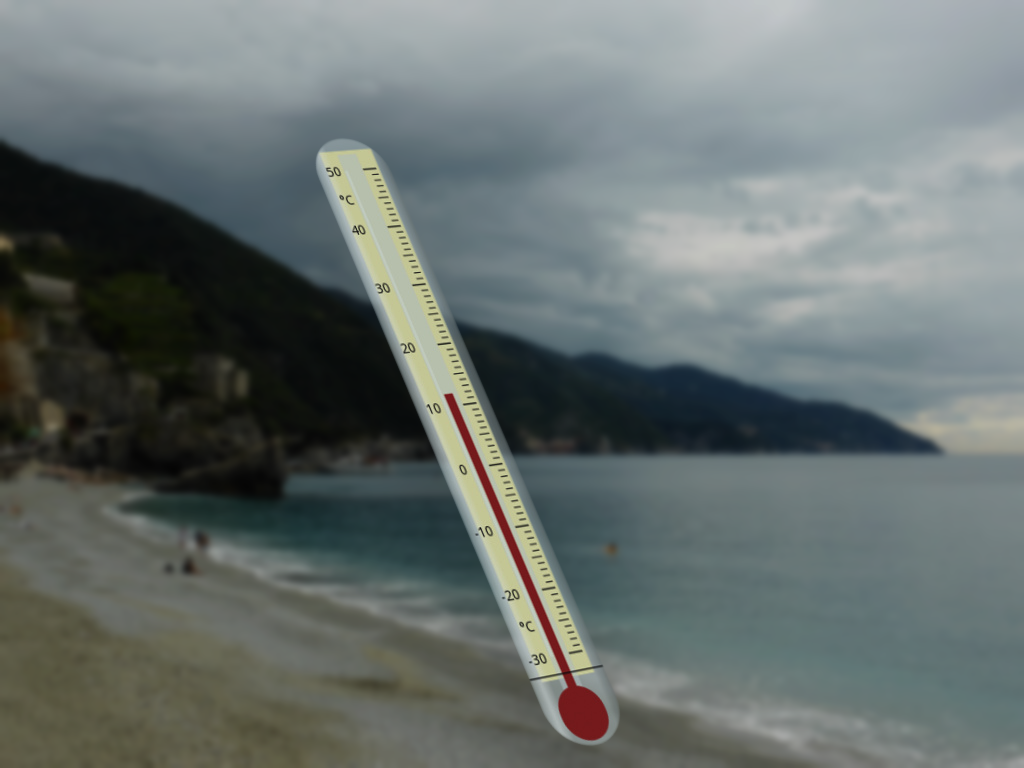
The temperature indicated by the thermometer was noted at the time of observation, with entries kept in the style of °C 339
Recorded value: °C 12
